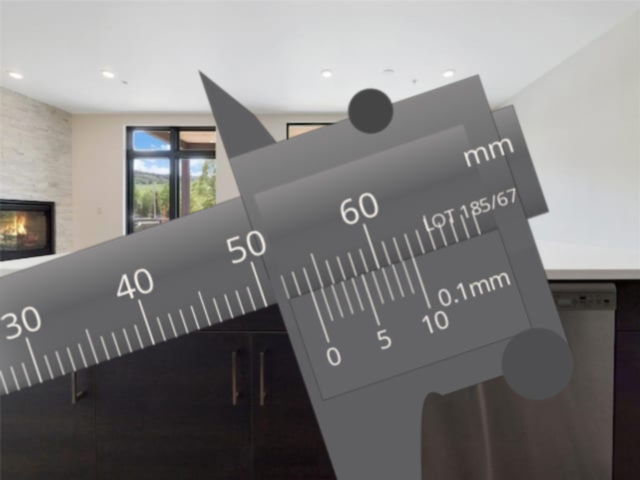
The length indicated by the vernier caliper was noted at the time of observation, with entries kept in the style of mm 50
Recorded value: mm 54.0
